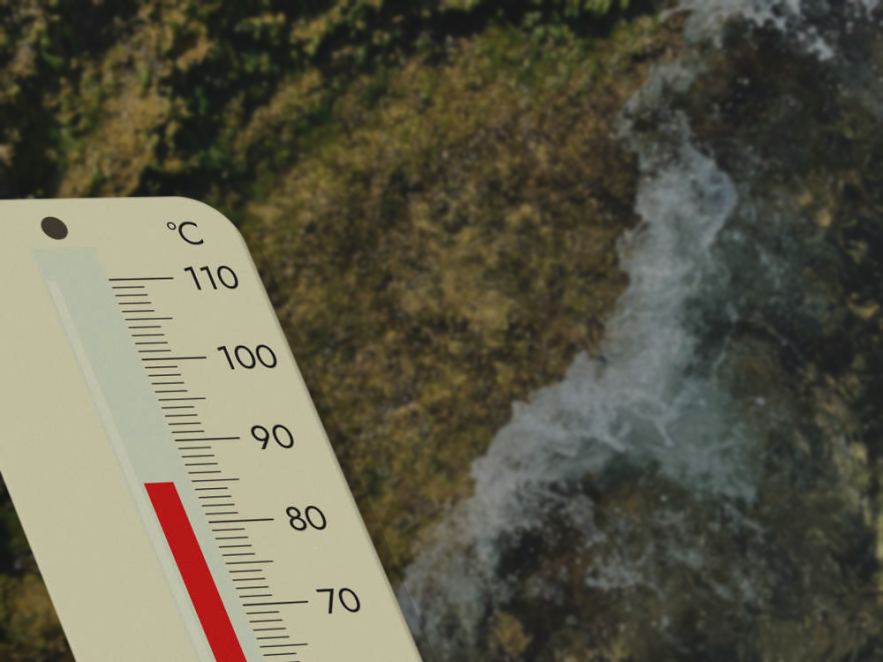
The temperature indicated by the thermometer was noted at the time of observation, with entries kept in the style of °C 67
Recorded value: °C 85
